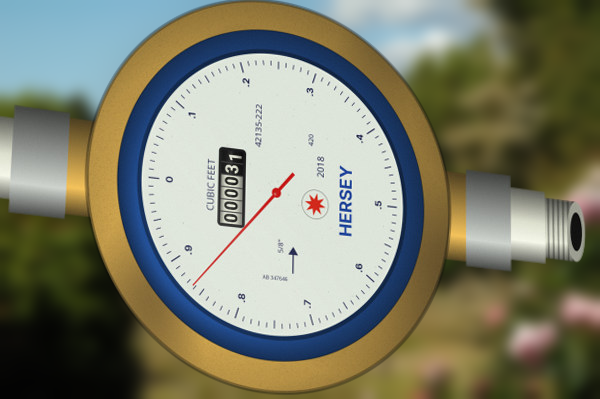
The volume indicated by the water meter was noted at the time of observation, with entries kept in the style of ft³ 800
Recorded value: ft³ 30.86
